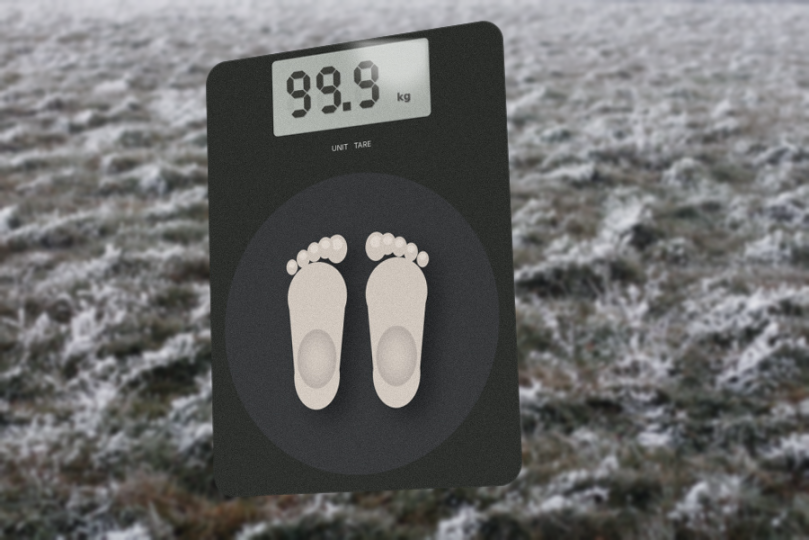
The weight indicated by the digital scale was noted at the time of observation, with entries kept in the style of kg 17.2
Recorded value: kg 99.9
